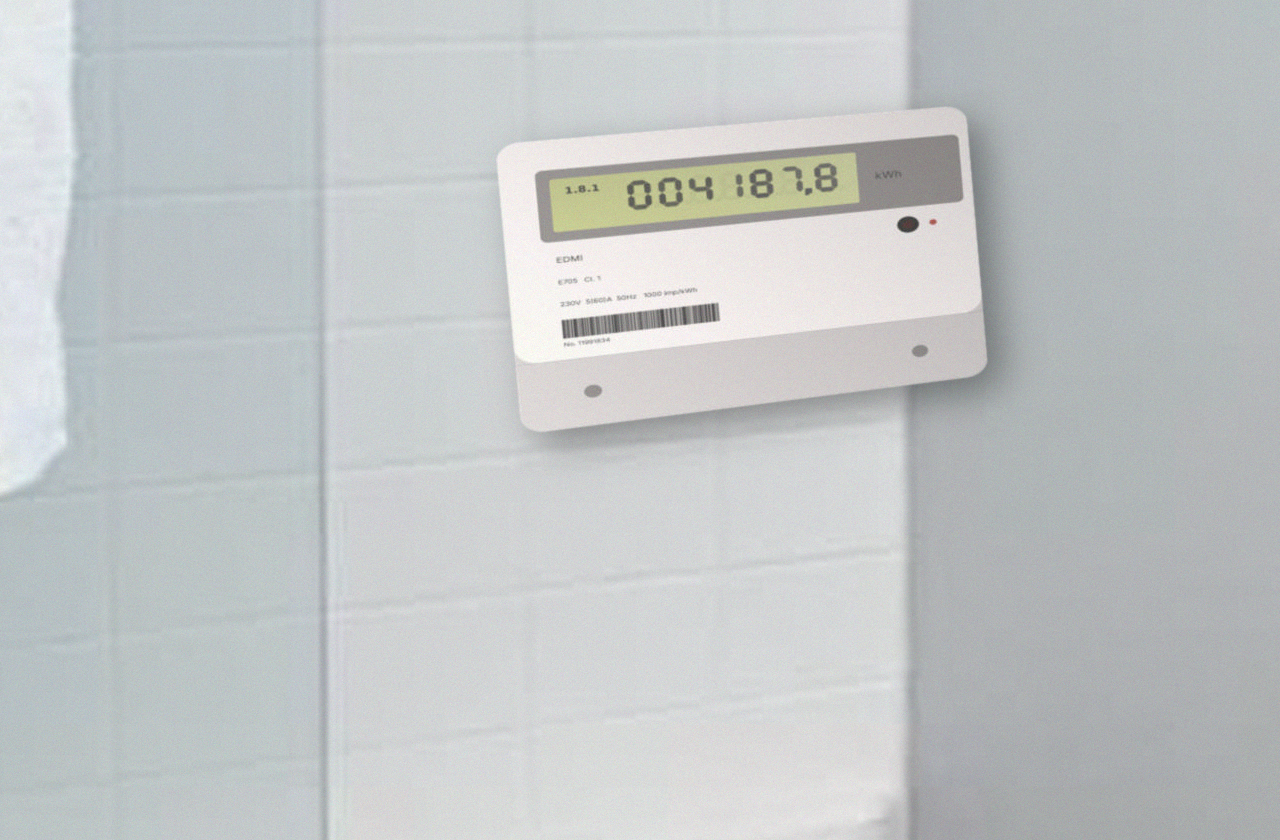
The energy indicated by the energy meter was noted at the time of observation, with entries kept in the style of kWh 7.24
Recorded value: kWh 4187.8
